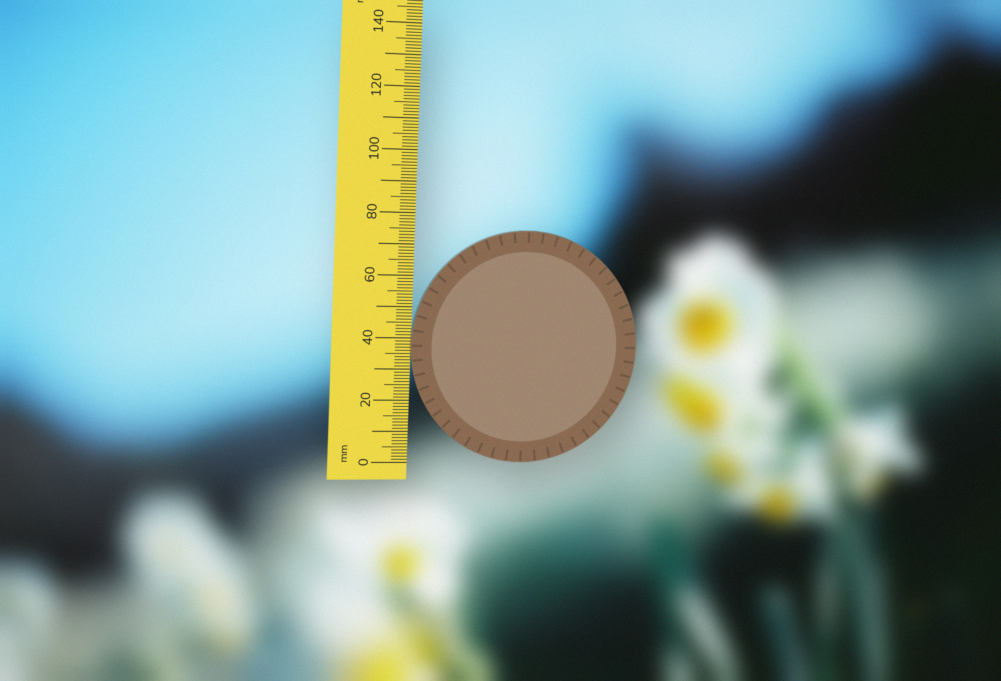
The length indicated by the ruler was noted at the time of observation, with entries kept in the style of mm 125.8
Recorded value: mm 75
